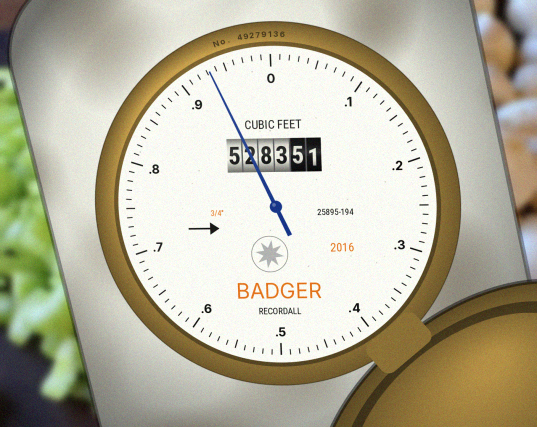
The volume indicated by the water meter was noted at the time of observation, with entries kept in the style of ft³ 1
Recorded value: ft³ 528350.93
